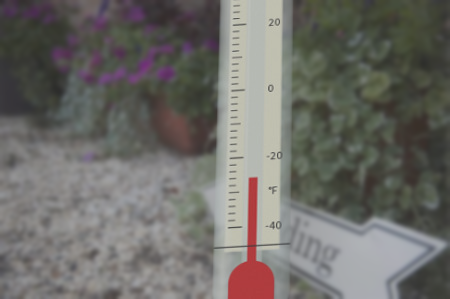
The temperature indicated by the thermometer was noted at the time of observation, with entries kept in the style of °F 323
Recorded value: °F -26
